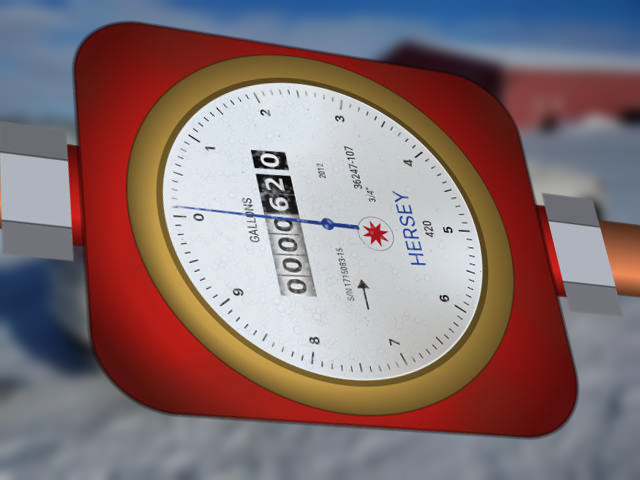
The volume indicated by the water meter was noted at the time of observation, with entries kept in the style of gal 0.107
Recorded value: gal 620.1
